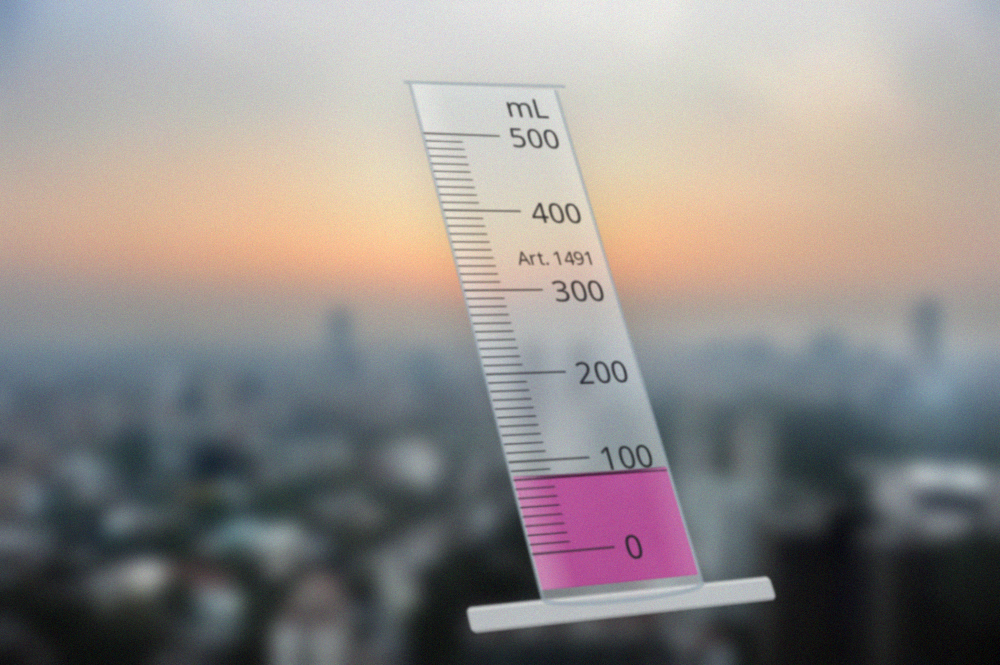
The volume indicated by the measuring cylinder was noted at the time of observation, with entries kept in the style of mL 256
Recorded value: mL 80
